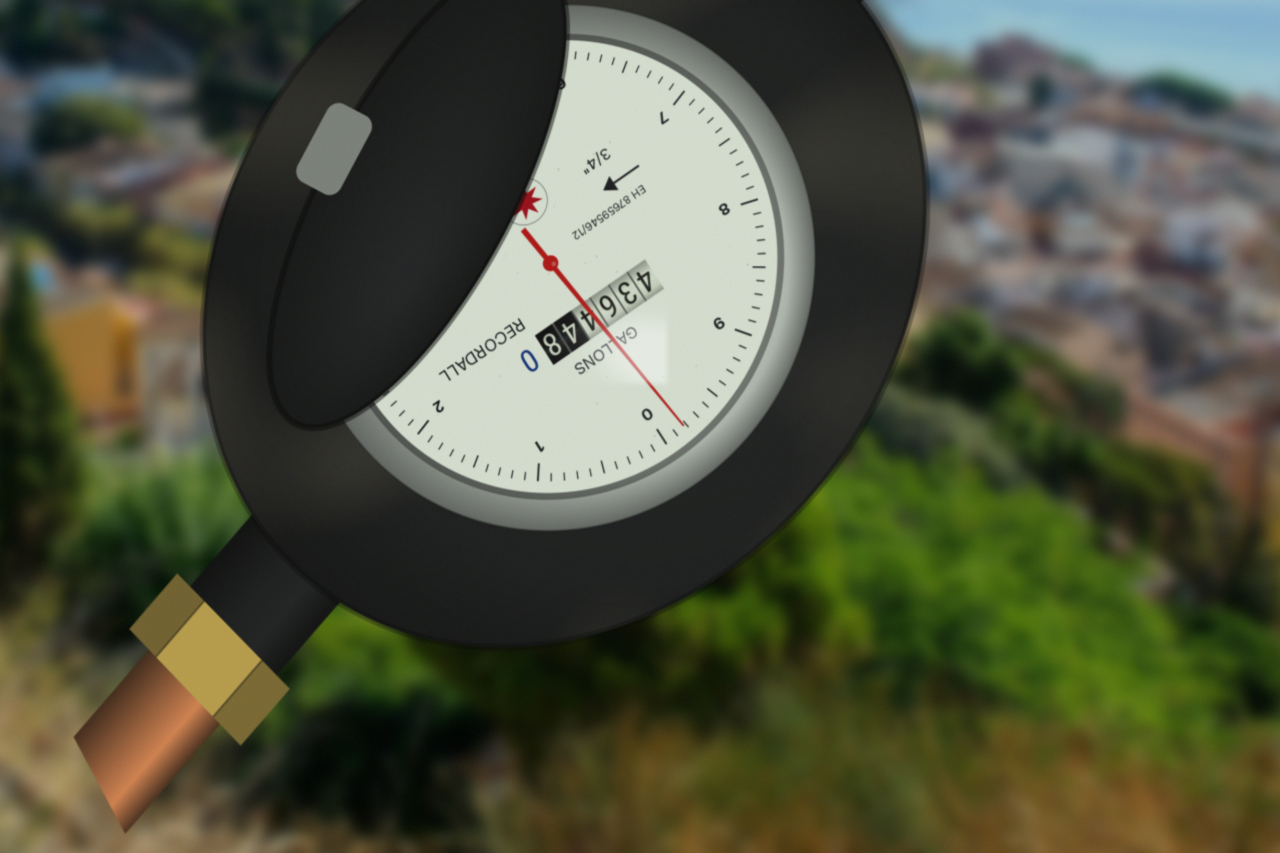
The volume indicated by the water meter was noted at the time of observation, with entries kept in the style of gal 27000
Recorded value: gal 4364479.8
